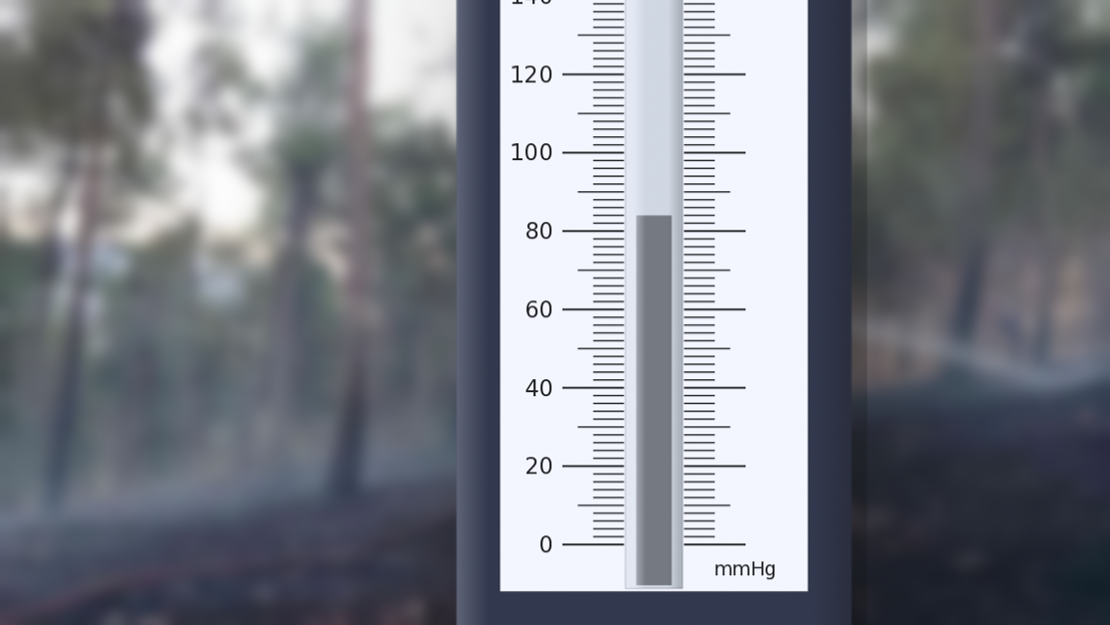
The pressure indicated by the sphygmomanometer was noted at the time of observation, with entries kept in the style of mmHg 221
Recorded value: mmHg 84
